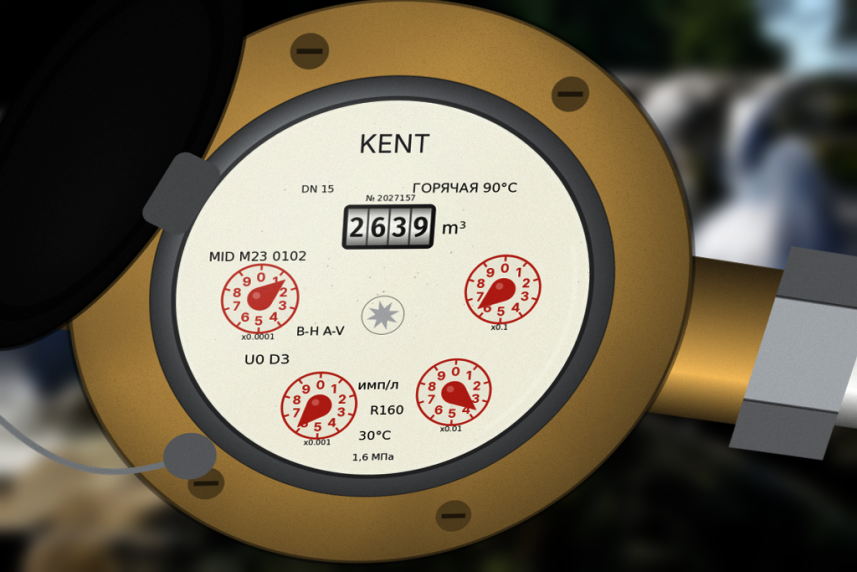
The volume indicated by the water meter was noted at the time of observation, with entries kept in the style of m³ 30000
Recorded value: m³ 2639.6361
